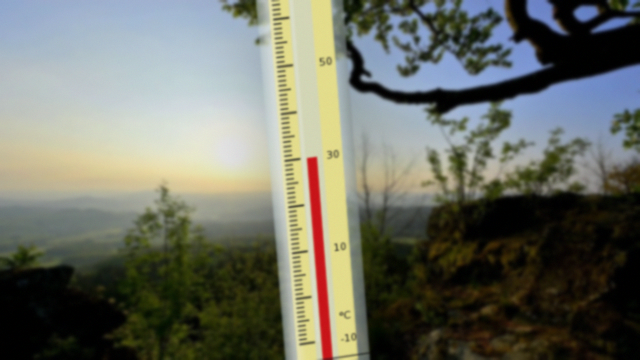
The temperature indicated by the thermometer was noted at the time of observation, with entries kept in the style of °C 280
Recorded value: °C 30
